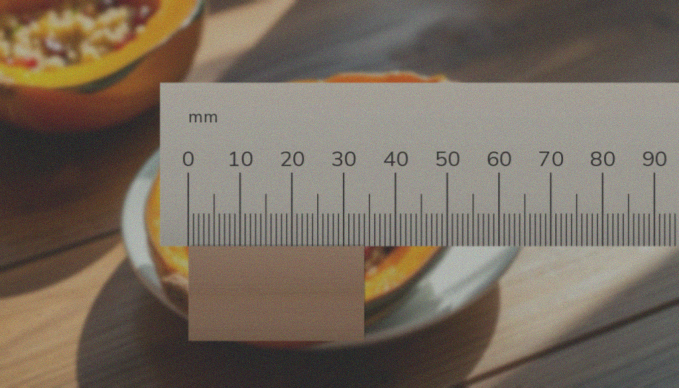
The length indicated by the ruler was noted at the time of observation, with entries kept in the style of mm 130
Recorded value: mm 34
